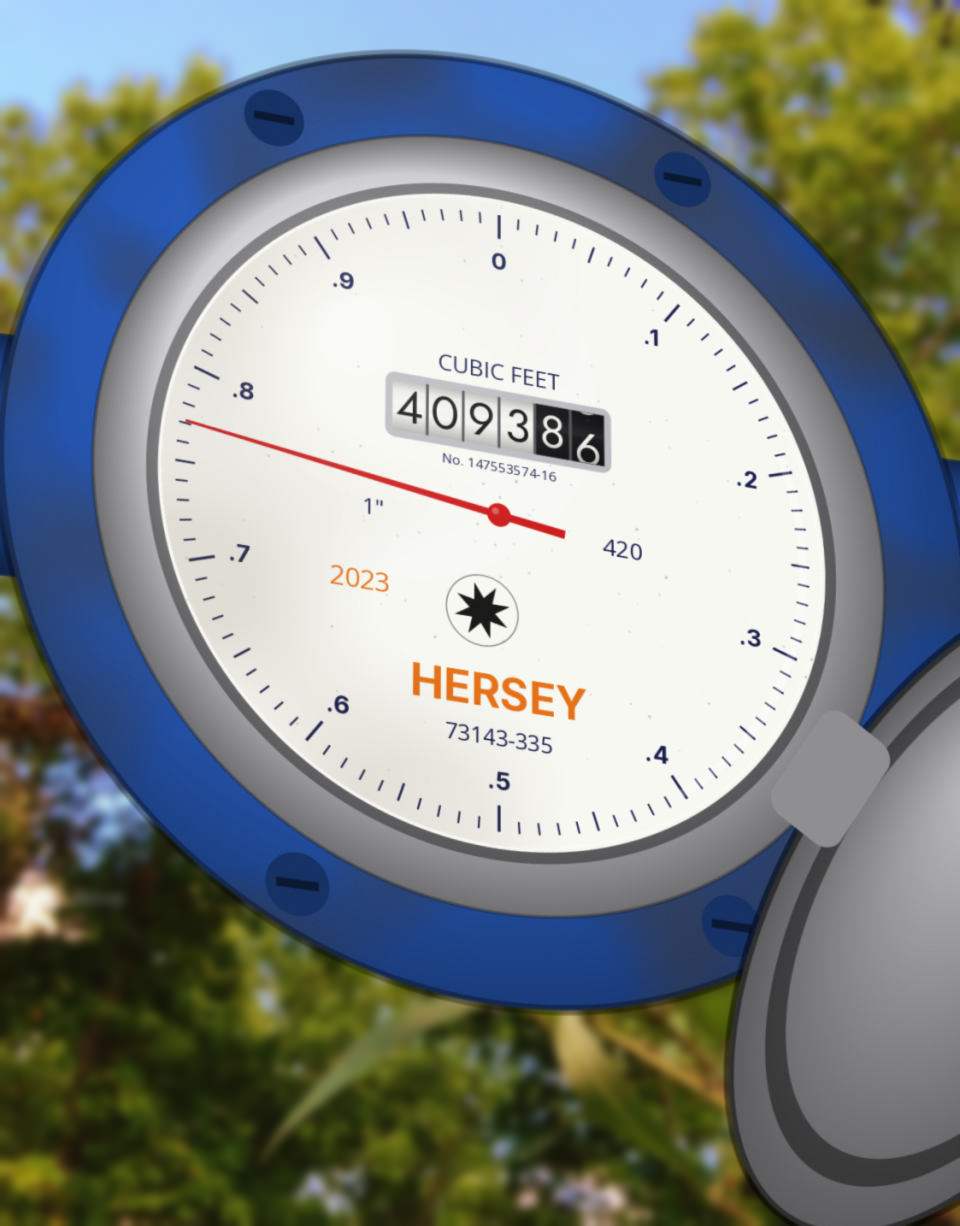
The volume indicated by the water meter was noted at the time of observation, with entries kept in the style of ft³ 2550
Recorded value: ft³ 409385.77
